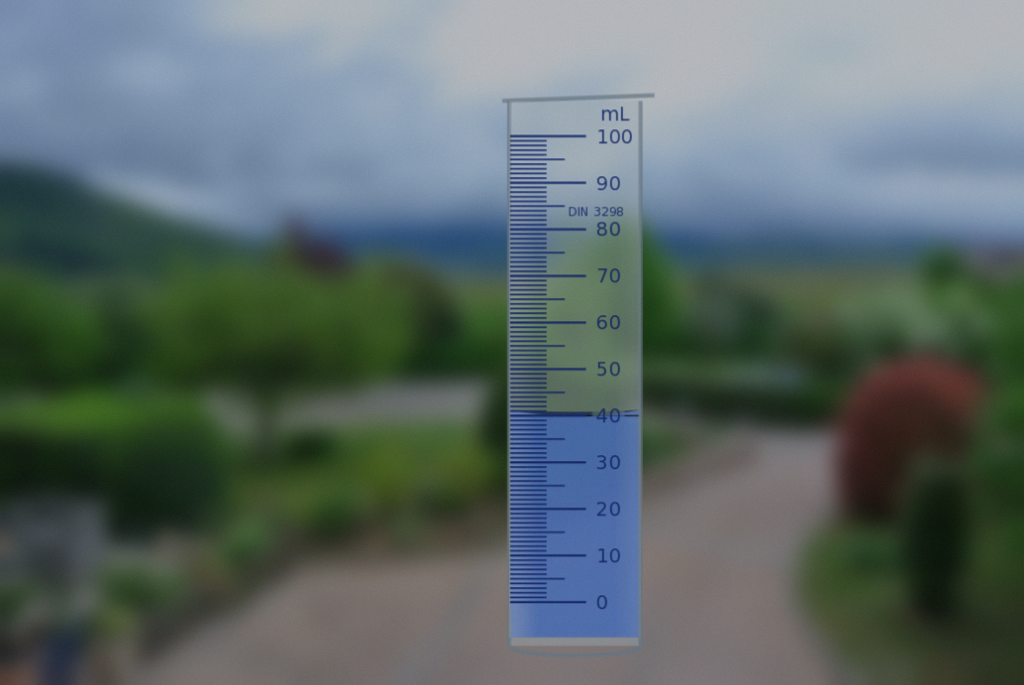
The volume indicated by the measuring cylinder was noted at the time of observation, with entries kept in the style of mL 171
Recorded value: mL 40
